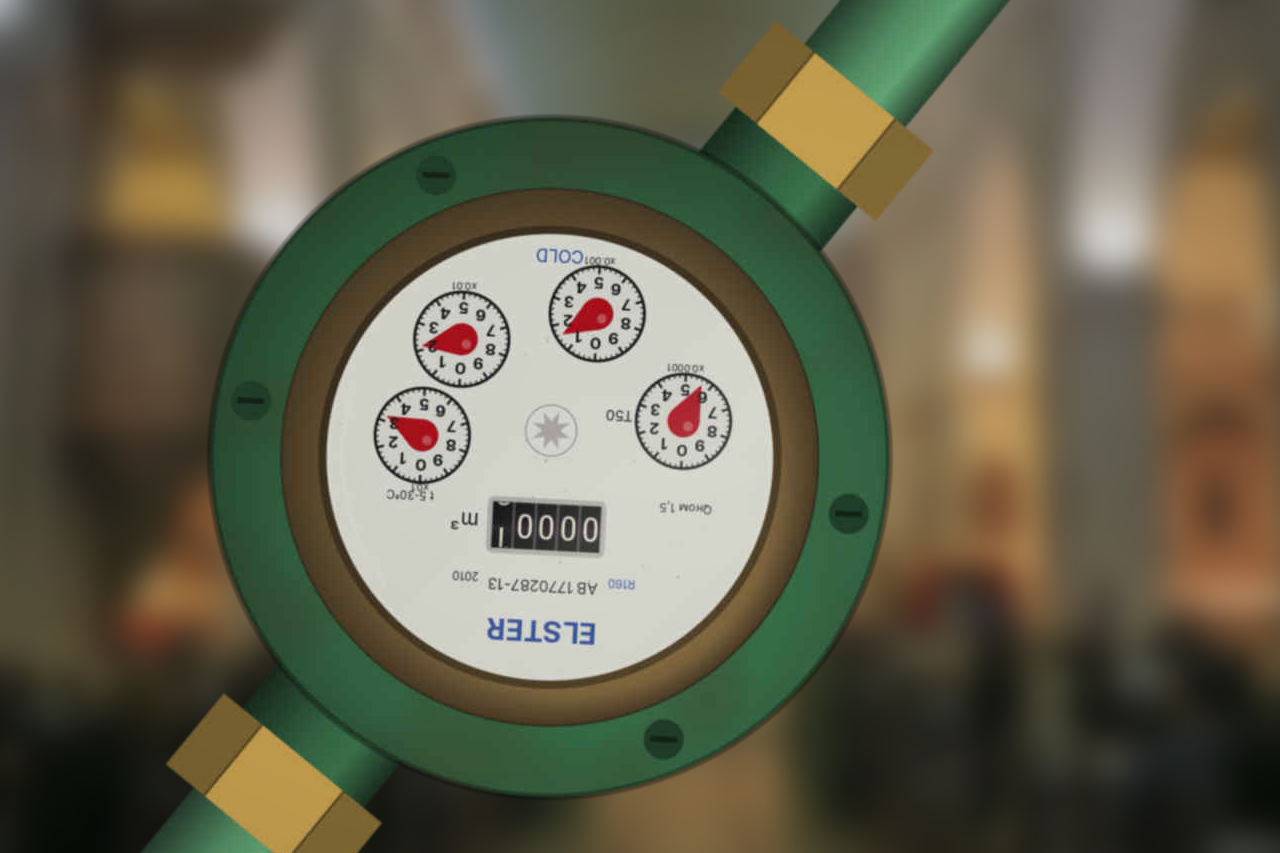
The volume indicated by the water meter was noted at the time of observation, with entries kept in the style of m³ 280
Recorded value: m³ 1.3215
